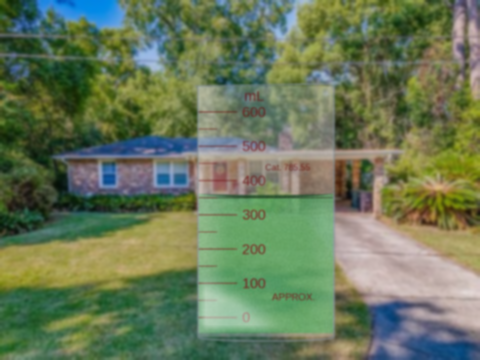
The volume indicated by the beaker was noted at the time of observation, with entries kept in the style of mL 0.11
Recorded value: mL 350
